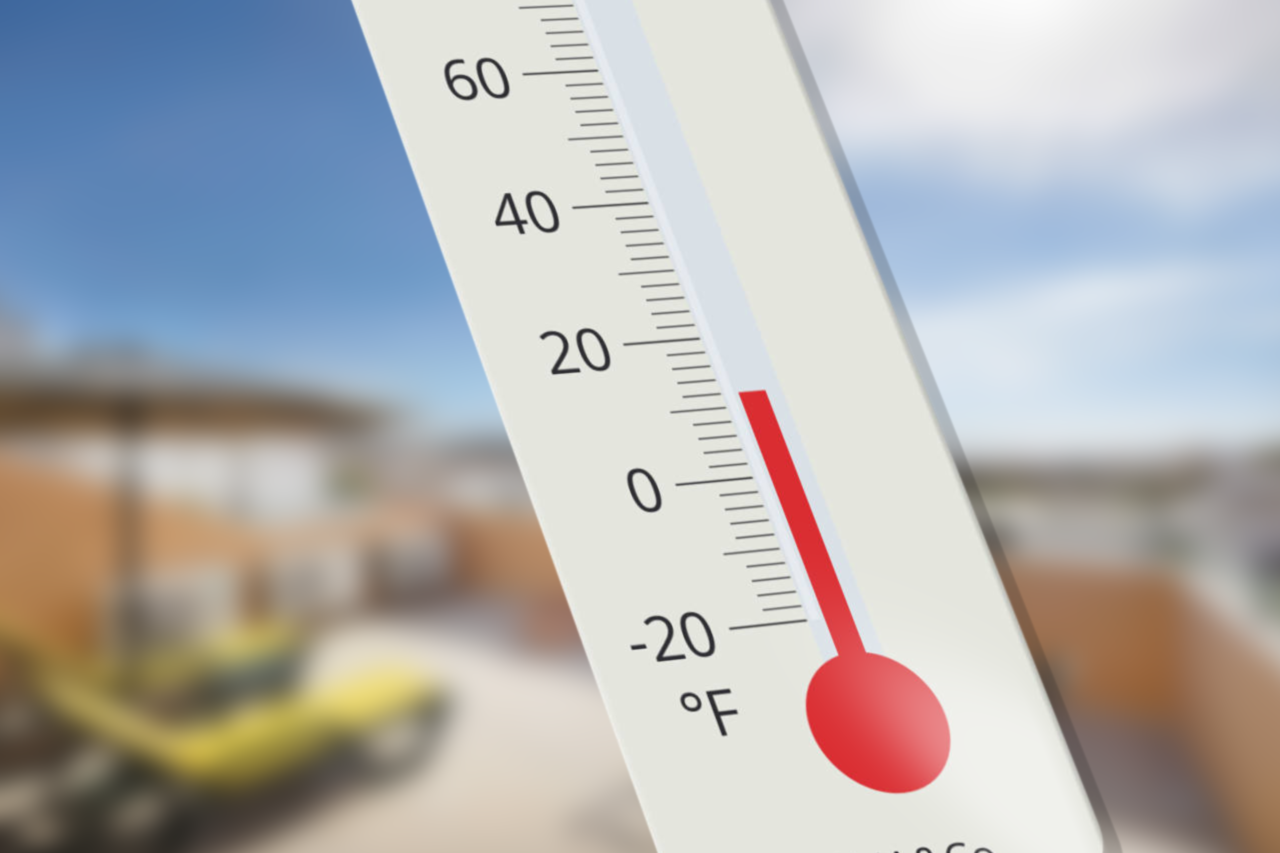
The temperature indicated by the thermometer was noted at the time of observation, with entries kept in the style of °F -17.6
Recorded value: °F 12
